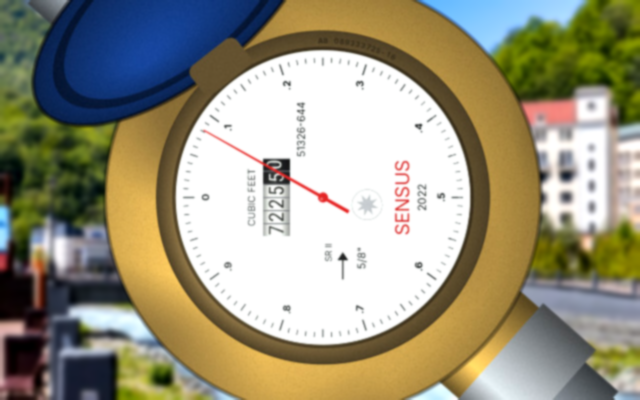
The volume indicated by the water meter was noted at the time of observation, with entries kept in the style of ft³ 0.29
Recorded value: ft³ 722550.08
